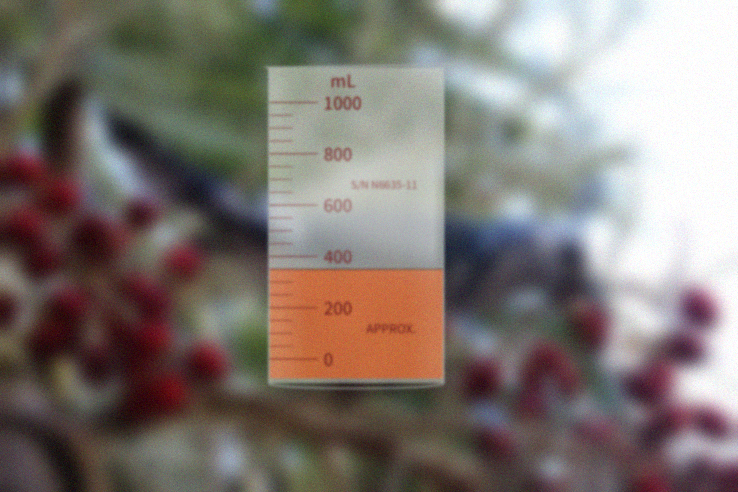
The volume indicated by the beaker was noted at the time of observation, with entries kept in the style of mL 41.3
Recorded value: mL 350
